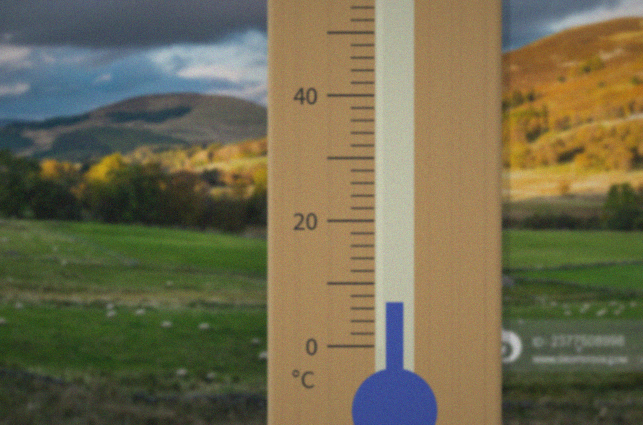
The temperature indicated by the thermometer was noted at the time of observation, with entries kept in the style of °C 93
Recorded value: °C 7
